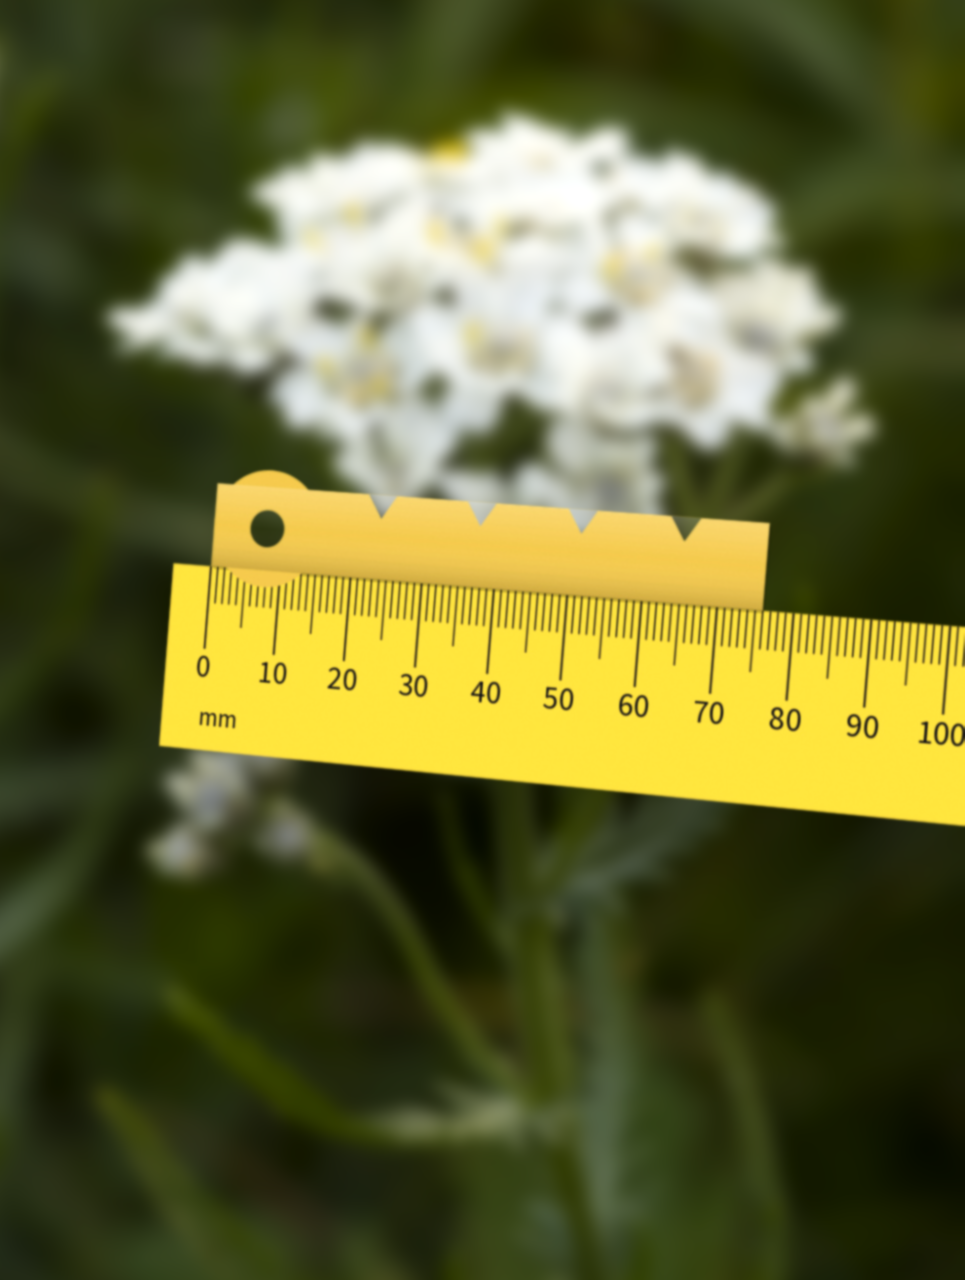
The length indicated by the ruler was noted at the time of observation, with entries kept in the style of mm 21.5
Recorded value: mm 76
